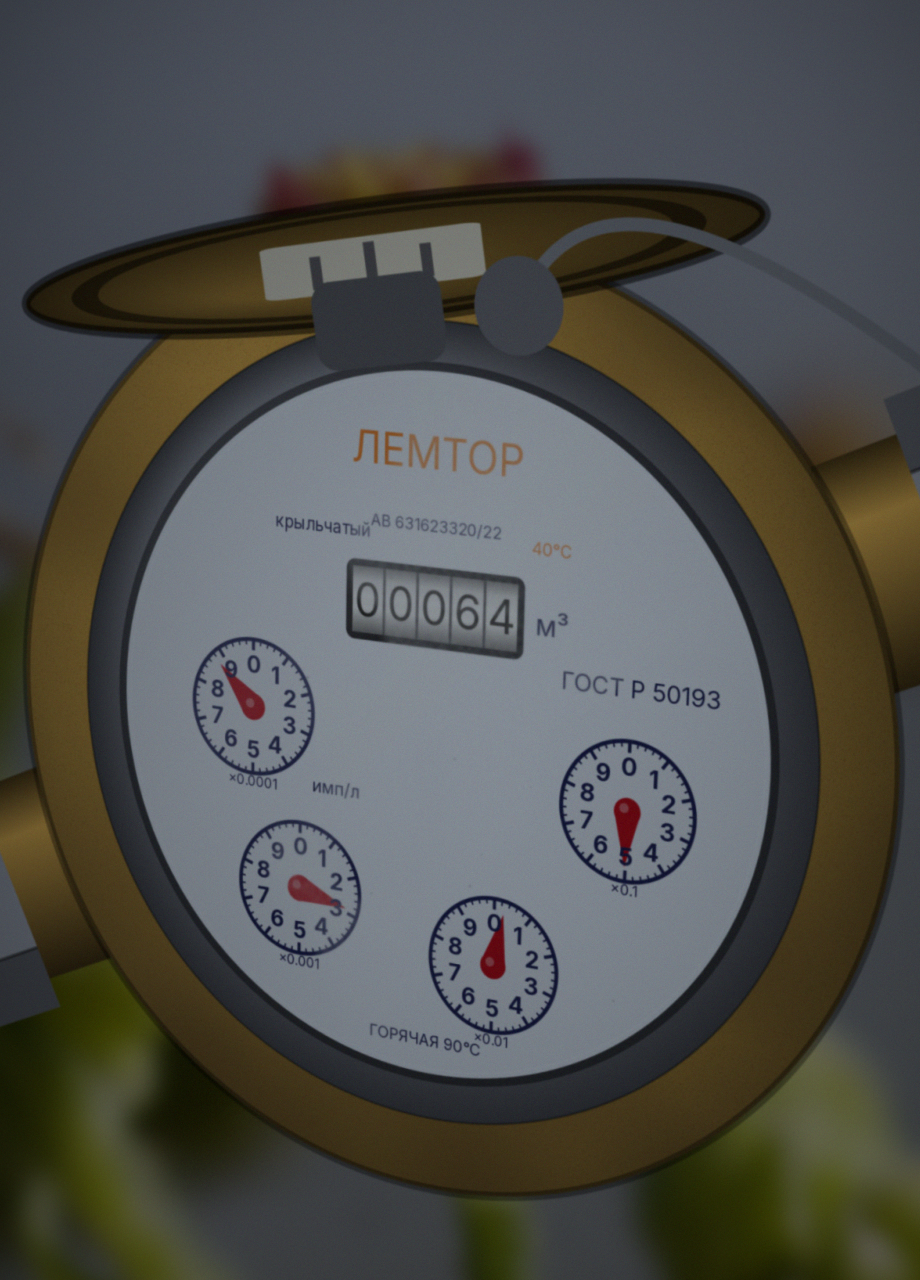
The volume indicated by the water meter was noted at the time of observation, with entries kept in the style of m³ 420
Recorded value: m³ 64.5028
